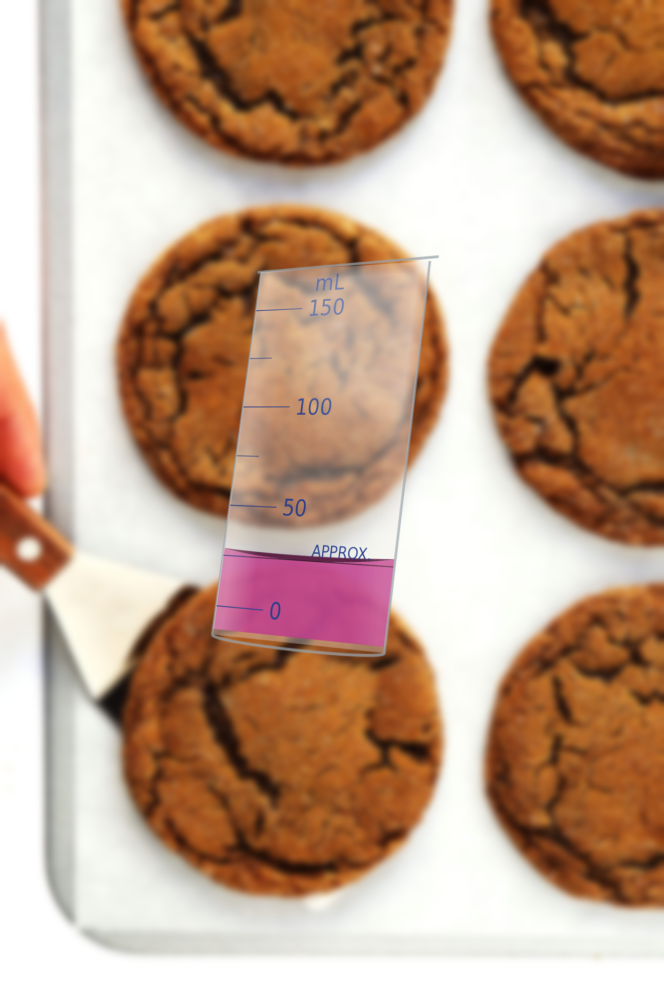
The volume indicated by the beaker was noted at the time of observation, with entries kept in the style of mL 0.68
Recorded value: mL 25
